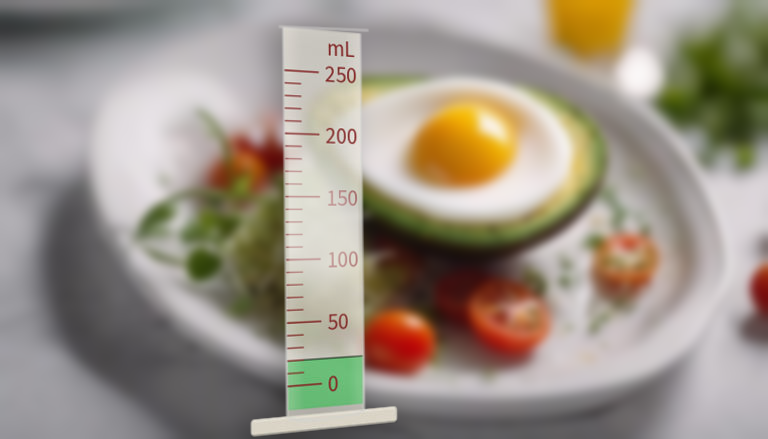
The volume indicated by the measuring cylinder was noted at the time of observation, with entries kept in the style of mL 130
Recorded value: mL 20
